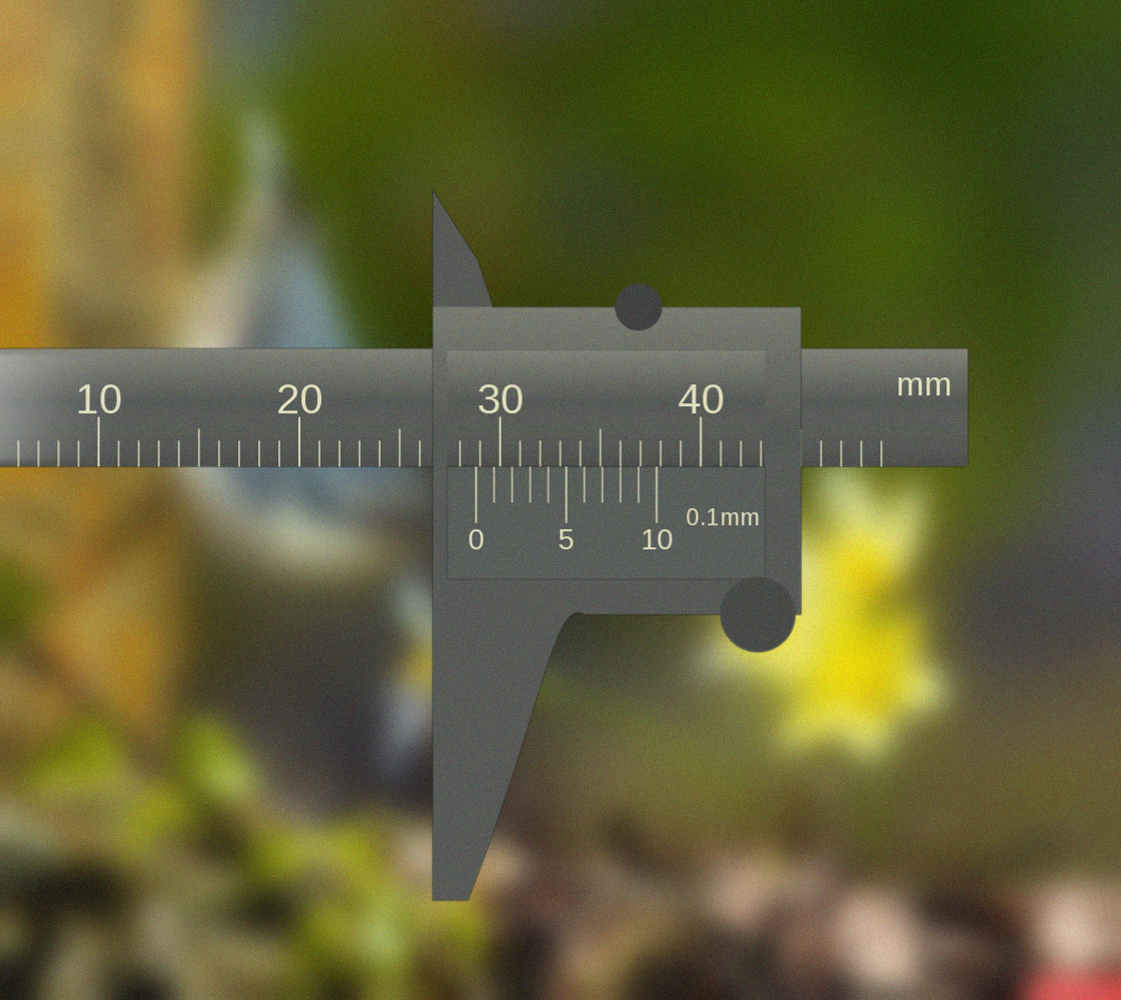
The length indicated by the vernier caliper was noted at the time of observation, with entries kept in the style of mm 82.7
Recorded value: mm 28.8
